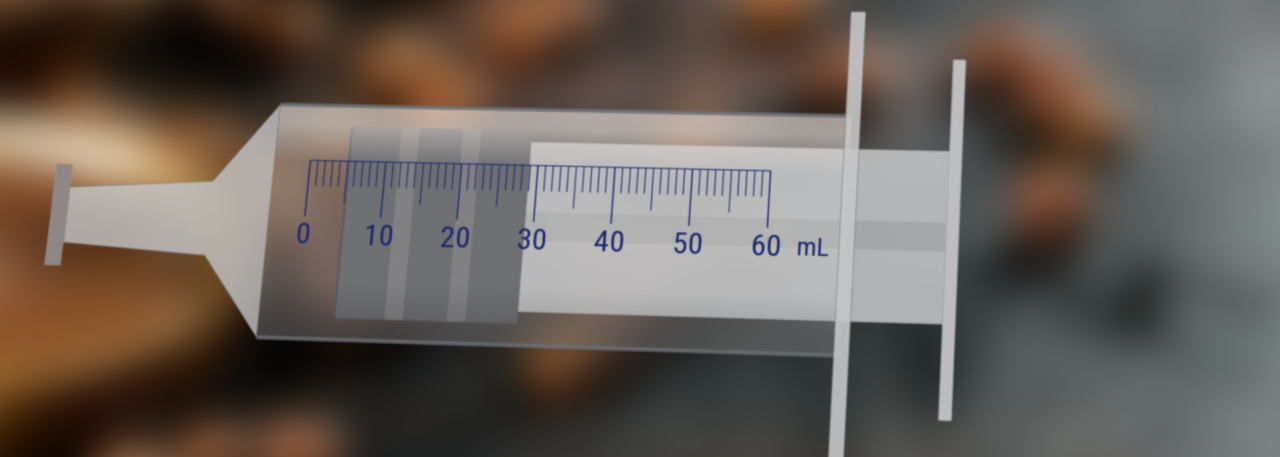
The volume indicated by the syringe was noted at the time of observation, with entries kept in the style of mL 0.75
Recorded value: mL 5
